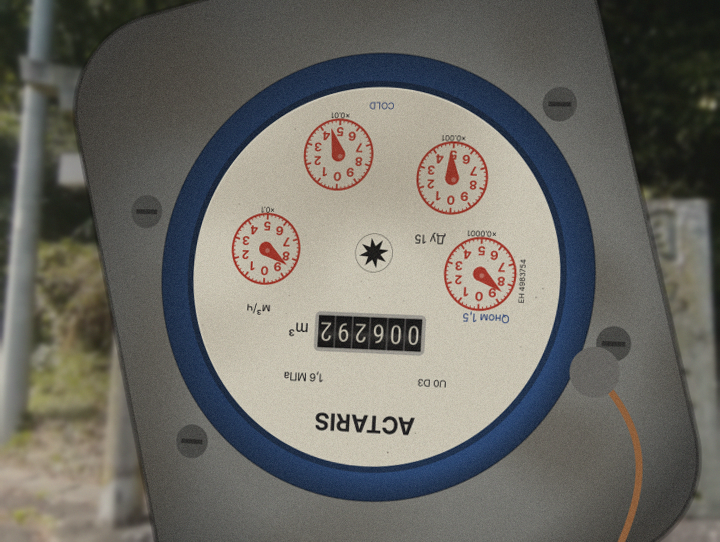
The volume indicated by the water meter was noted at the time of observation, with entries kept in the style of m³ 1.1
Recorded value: m³ 6292.8448
